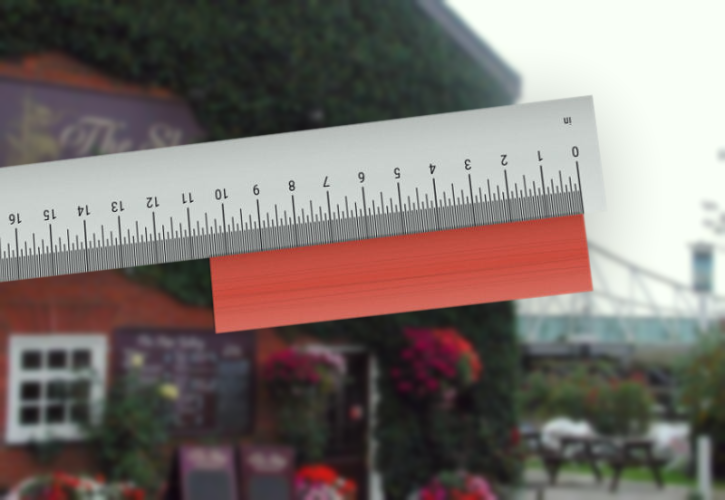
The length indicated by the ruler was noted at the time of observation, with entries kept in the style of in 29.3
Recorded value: in 10.5
